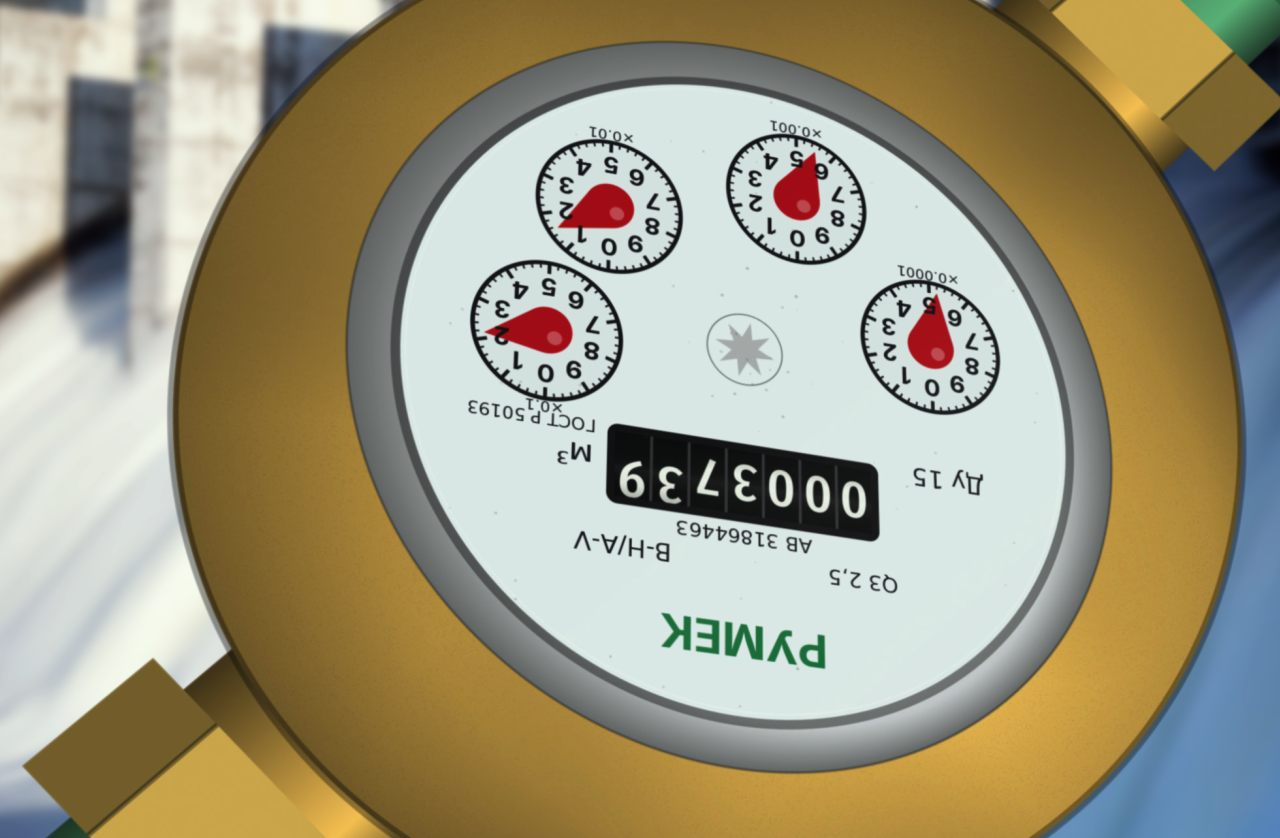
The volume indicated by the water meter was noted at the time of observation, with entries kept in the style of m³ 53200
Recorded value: m³ 3739.2155
